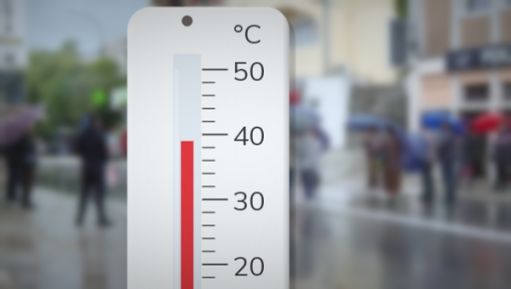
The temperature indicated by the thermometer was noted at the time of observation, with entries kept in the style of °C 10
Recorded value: °C 39
